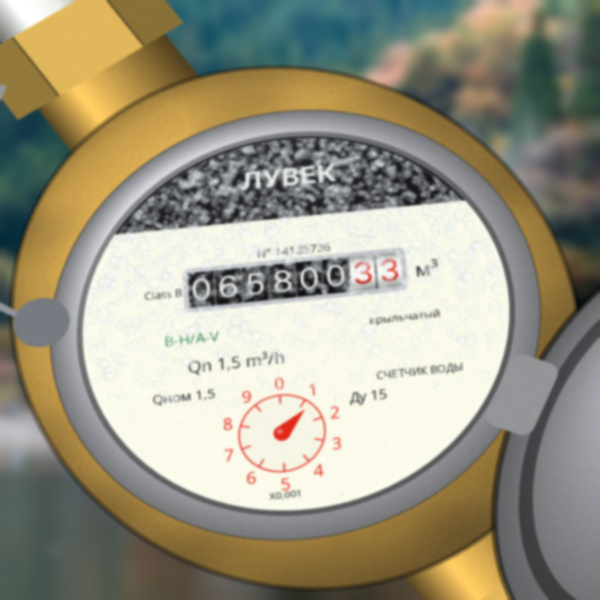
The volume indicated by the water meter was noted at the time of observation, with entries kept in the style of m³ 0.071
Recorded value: m³ 65800.331
